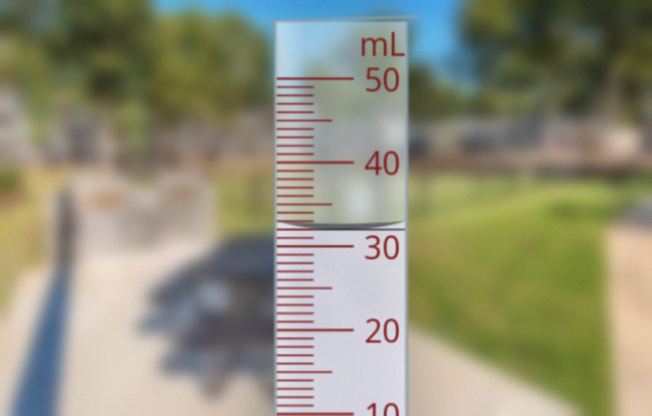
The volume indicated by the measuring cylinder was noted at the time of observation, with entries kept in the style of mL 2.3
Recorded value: mL 32
